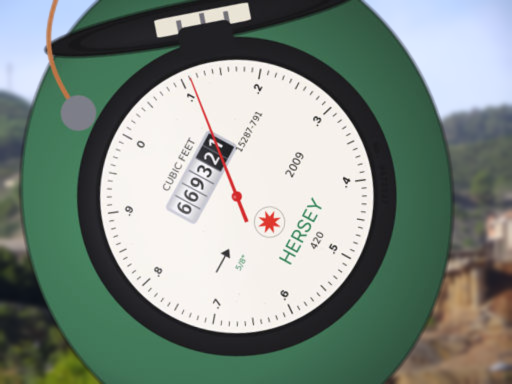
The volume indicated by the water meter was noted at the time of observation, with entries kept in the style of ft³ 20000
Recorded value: ft³ 669321.11
